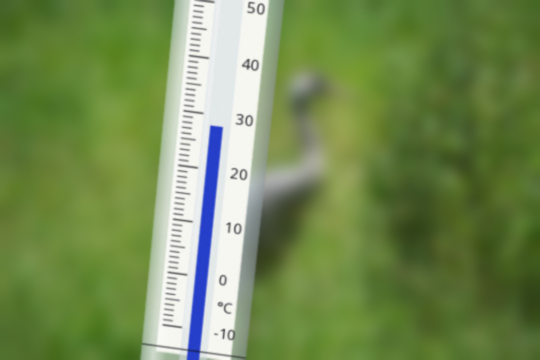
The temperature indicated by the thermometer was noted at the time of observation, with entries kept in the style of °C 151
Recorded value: °C 28
